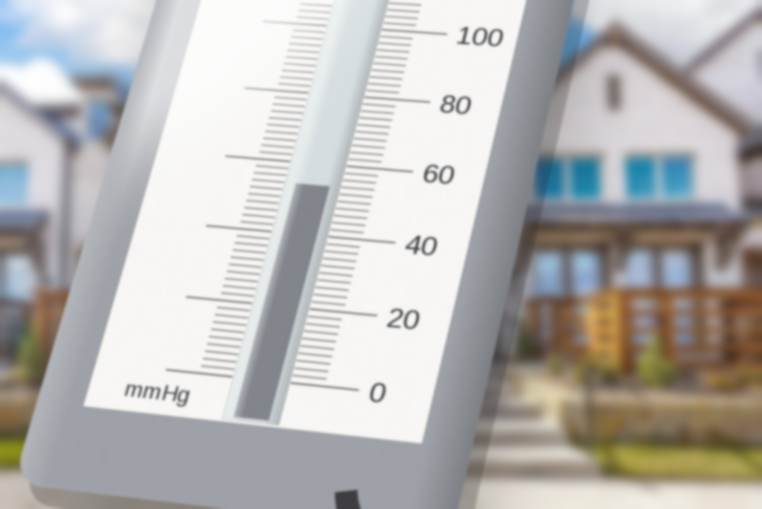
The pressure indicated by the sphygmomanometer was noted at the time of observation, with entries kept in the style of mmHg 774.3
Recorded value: mmHg 54
